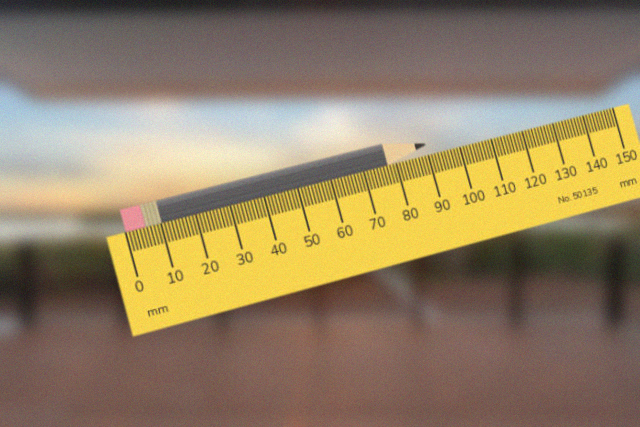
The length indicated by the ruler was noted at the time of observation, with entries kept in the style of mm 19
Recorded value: mm 90
